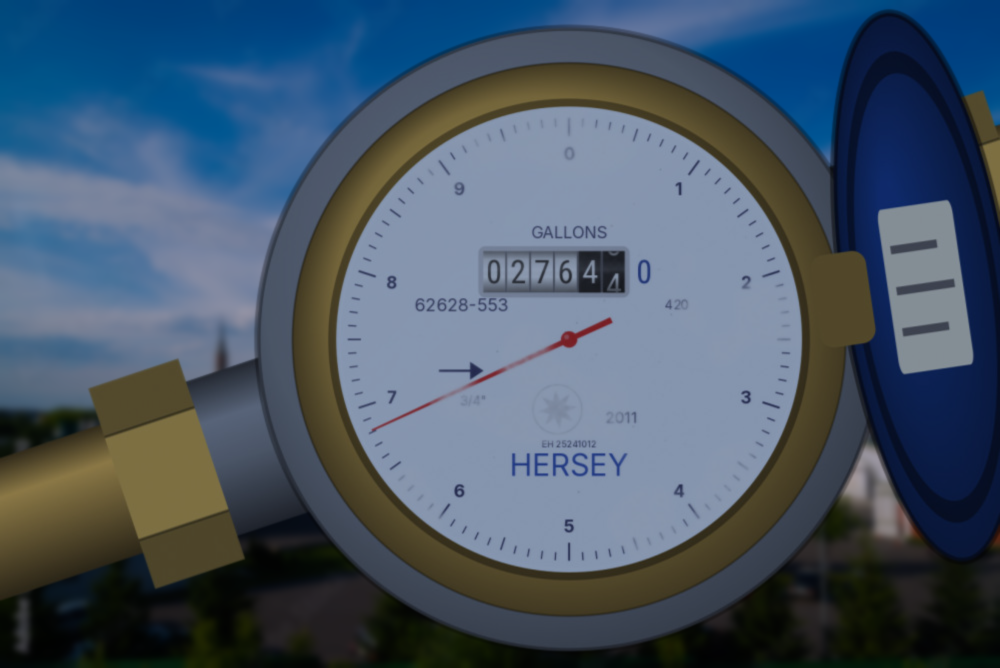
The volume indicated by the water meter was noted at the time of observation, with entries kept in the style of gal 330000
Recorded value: gal 276436.8
